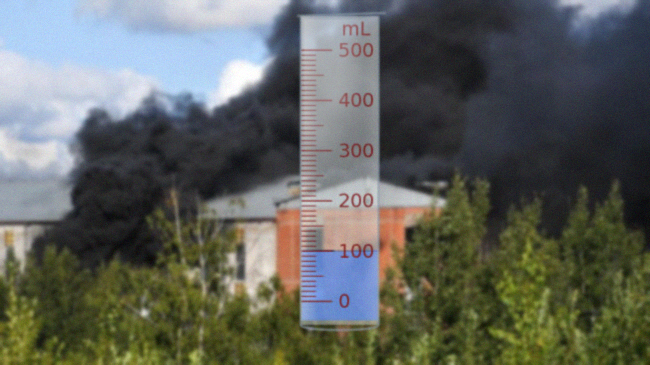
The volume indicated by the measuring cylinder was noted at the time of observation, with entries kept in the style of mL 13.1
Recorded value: mL 100
